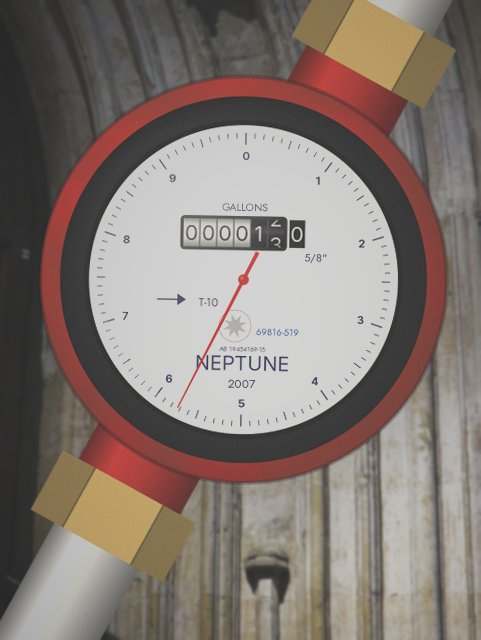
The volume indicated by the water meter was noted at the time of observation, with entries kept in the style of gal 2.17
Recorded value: gal 125.7
